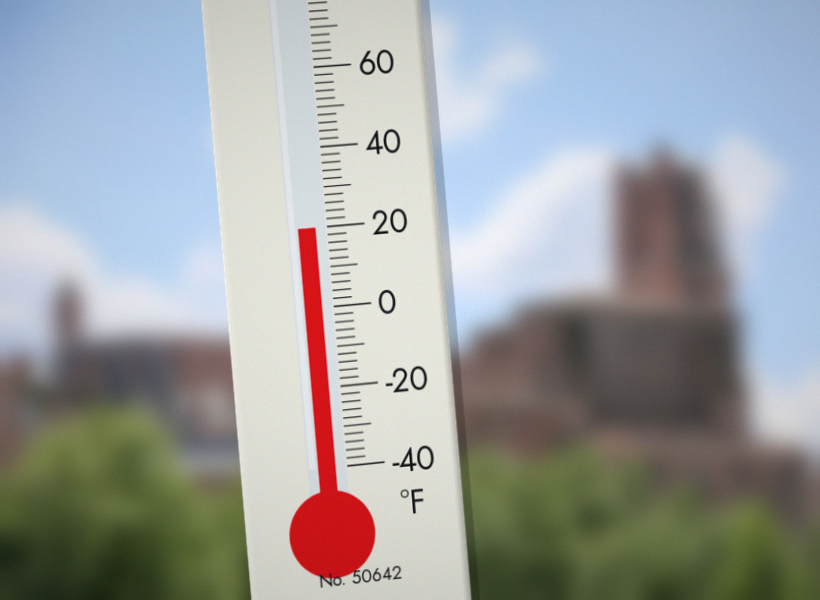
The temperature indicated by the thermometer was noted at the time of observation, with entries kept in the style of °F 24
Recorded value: °F 20
